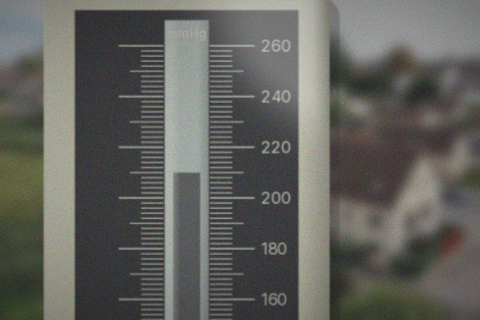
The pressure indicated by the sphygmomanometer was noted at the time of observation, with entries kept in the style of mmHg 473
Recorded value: mmHg 210
